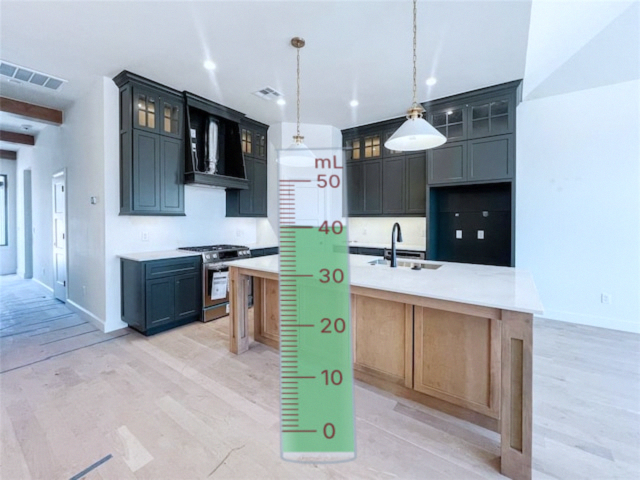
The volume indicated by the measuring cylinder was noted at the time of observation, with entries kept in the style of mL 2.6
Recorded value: mL 40
